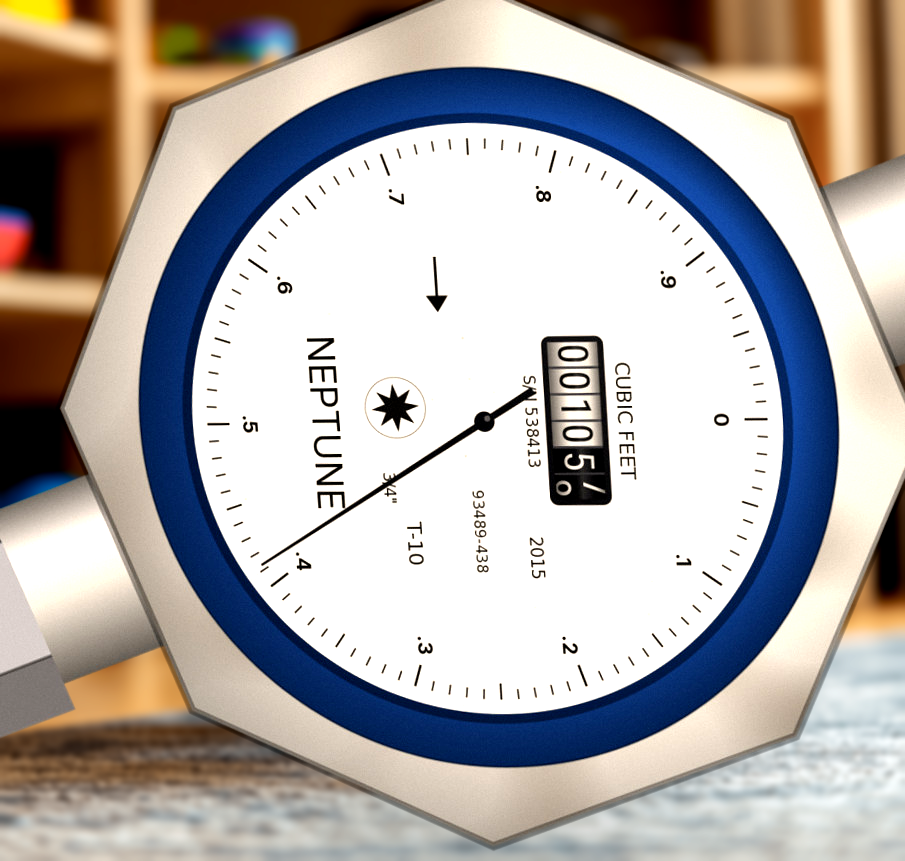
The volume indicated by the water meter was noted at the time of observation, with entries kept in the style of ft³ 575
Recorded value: ft³ 1057.41
